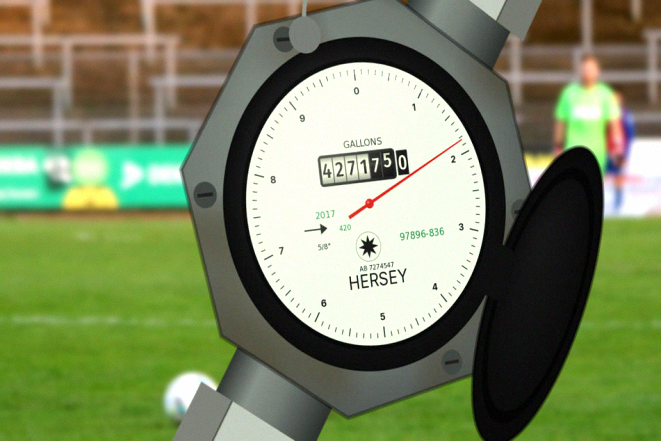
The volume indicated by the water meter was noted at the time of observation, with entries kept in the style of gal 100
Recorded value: gal 4271751.8
